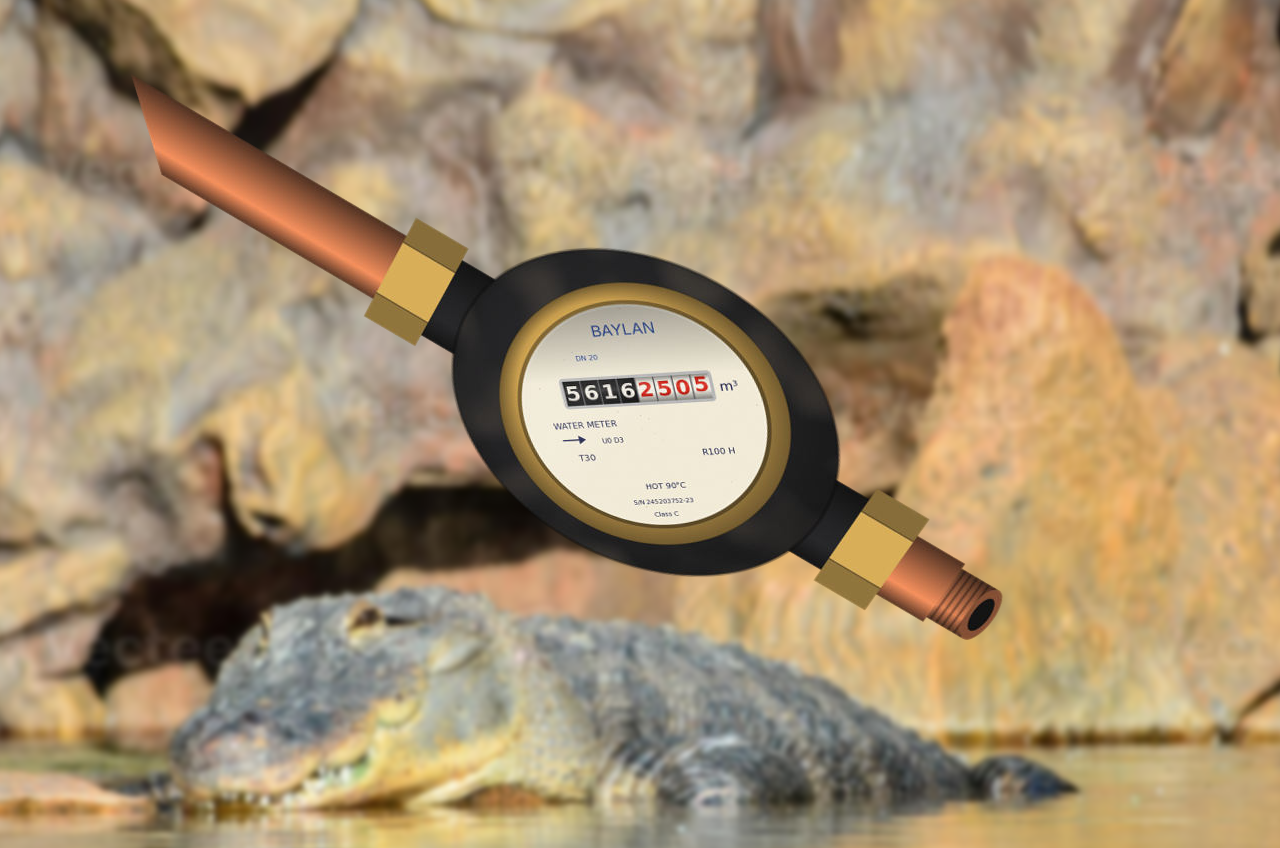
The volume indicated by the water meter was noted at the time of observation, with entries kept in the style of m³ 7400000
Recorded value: m³ 5616.2505
